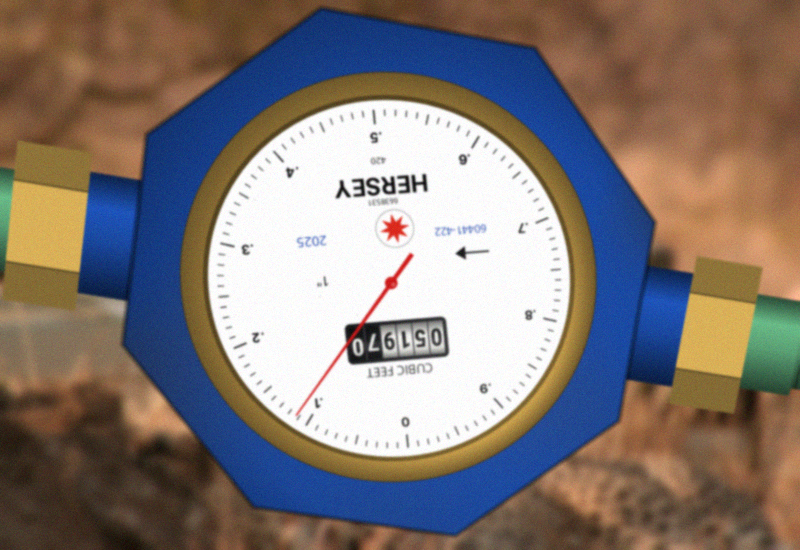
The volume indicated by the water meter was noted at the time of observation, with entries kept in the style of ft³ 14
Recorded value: ft³ 51970.11
